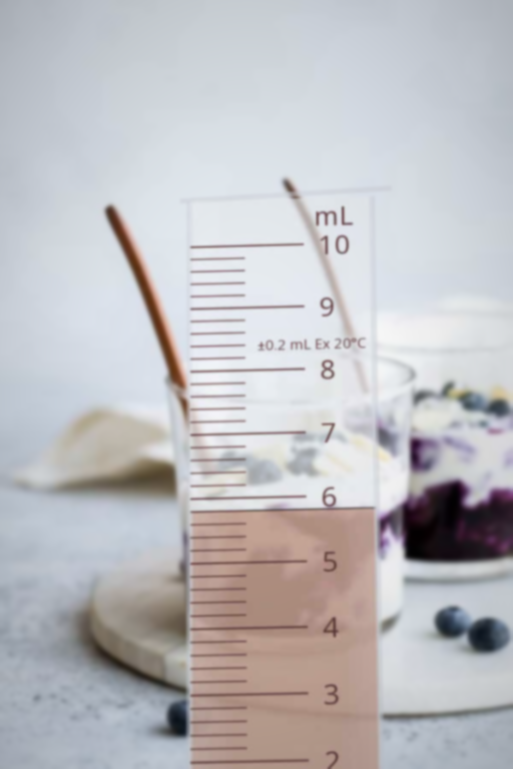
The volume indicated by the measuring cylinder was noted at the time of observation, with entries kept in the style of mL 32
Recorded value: mL 5.8
